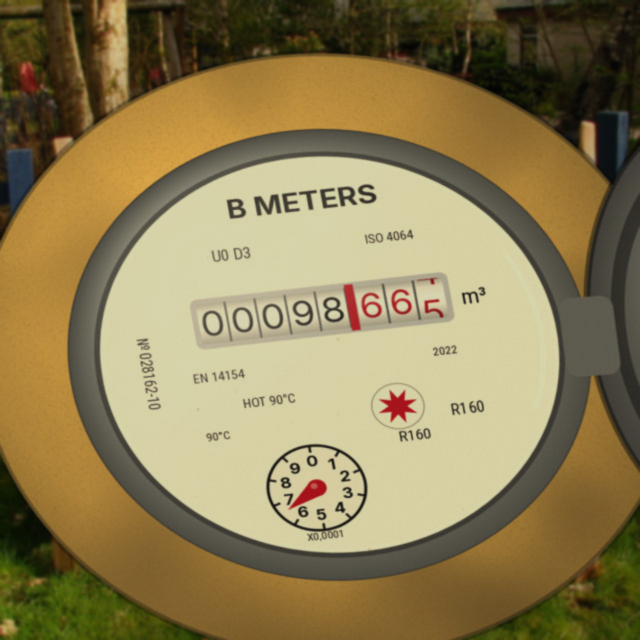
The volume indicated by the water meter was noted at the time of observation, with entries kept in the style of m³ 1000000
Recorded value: m³ 98.6646
